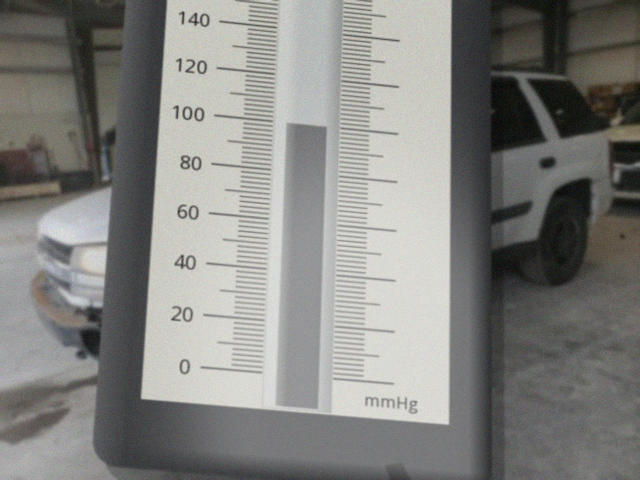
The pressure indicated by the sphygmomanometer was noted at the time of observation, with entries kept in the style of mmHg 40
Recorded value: mmHg 100
